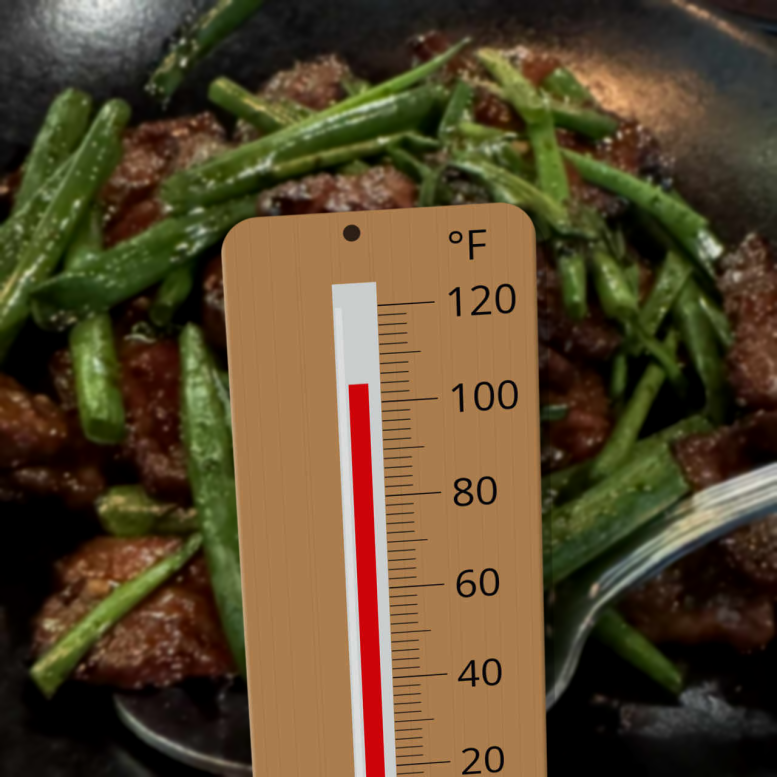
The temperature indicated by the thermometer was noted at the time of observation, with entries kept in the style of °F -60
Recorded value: °F 104
